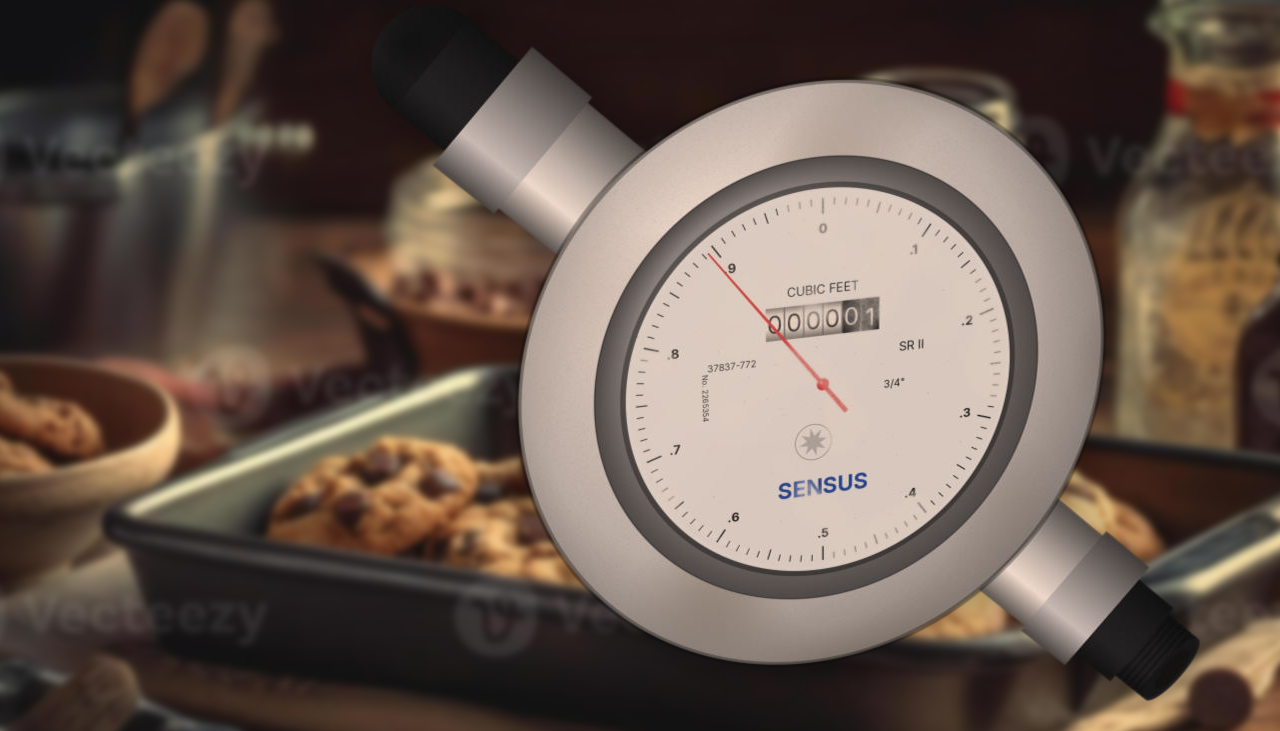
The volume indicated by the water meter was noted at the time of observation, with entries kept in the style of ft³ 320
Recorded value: ft³ 0.89
